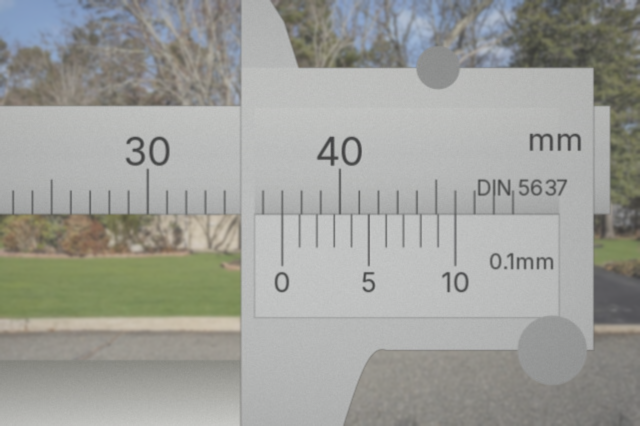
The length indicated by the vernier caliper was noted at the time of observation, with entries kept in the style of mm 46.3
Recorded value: mm 37.0
